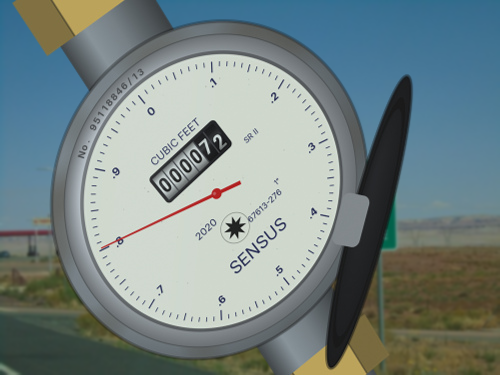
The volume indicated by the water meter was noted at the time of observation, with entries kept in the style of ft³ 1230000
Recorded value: ft³ 71.80
